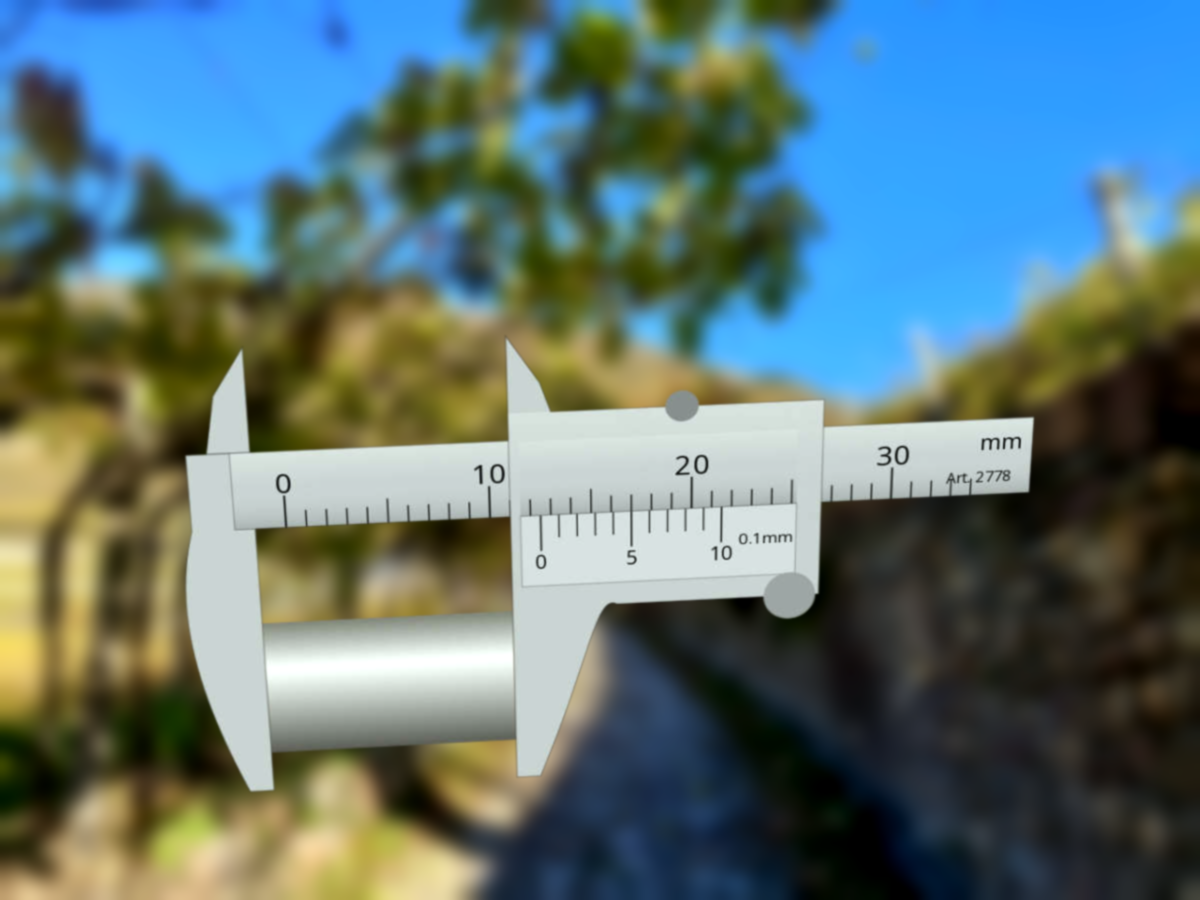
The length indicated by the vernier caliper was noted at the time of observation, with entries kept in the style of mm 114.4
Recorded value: mm 12.5
